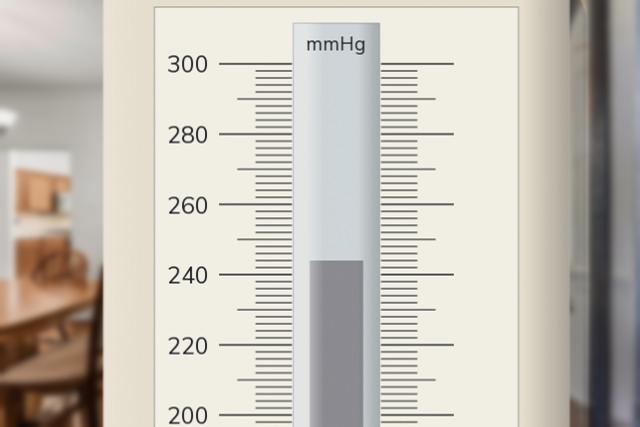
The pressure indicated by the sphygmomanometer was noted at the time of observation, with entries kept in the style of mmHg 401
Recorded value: mmHg 244
